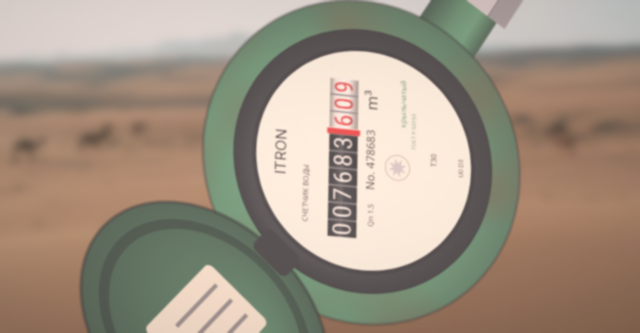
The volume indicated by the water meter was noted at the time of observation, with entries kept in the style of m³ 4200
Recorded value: m³ 7683.609
